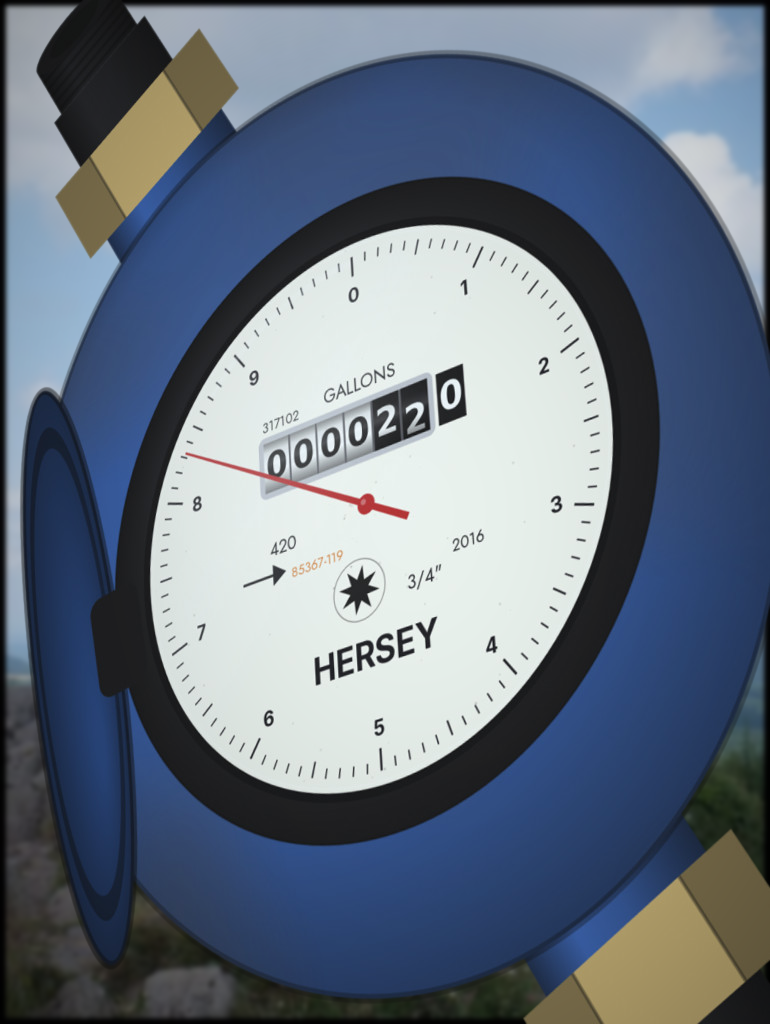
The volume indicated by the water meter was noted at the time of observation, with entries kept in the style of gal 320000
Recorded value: gal 218.3
